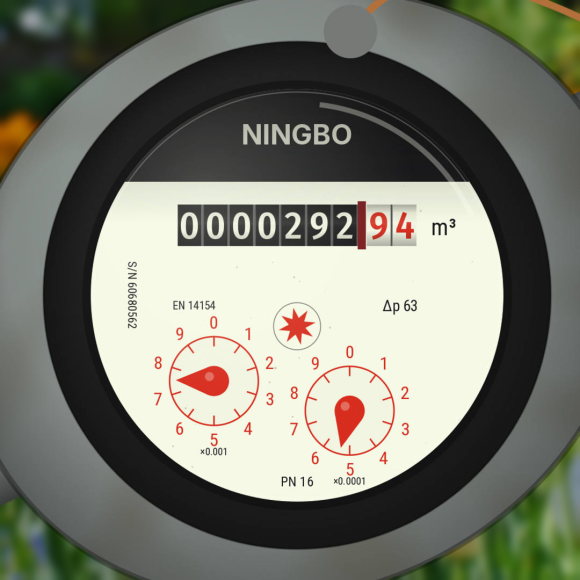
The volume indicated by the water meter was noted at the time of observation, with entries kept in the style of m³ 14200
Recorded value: m³ 292.9475
